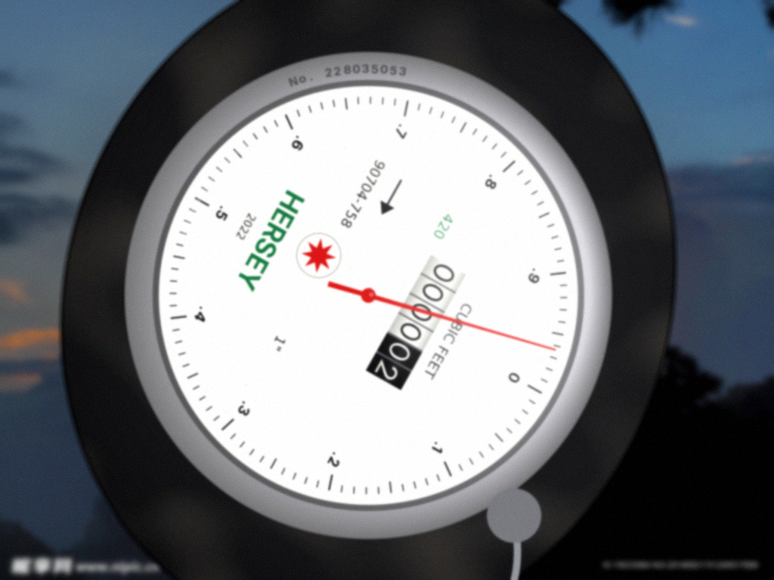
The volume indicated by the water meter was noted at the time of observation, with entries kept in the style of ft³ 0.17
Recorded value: ft³ 1.96
